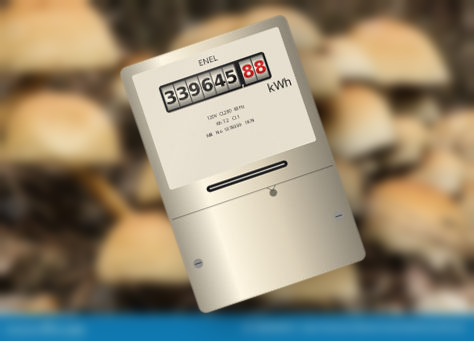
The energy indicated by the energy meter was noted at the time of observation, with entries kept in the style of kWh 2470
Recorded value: kWh 339645.88
